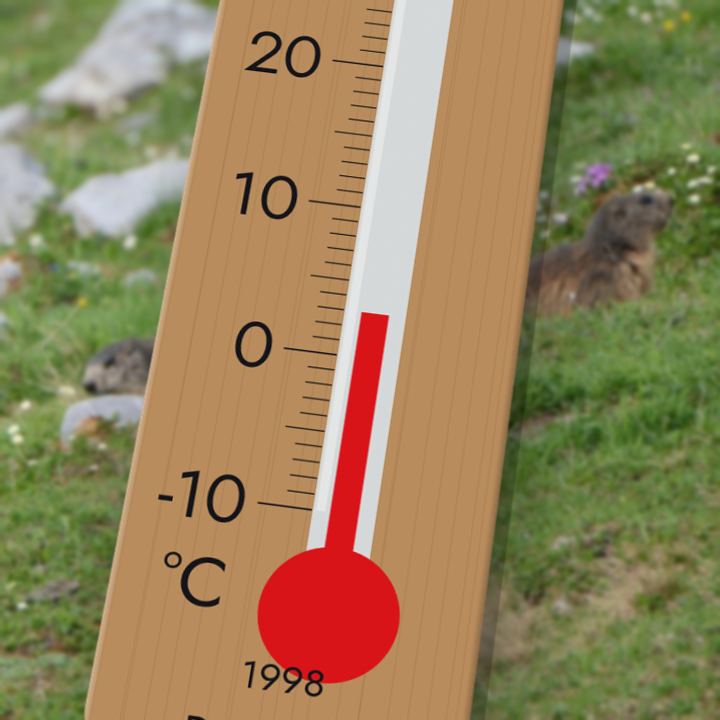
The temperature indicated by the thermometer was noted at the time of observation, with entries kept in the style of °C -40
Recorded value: °C 3
